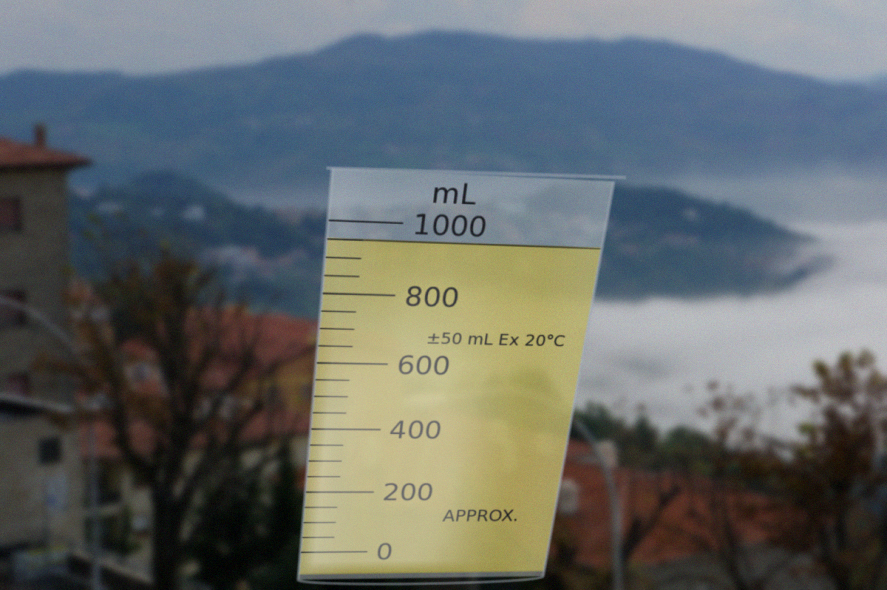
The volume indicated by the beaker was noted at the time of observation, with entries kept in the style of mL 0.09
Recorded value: mL 950
